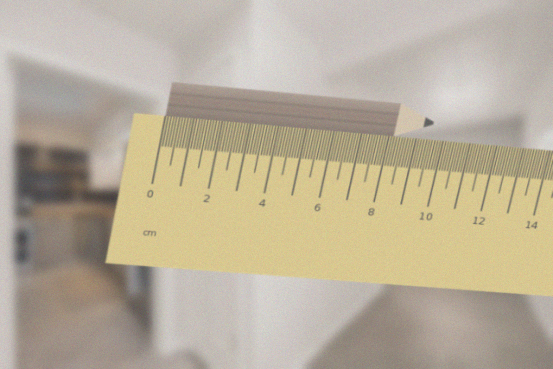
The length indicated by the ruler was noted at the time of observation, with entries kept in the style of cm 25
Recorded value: cm 9.5
